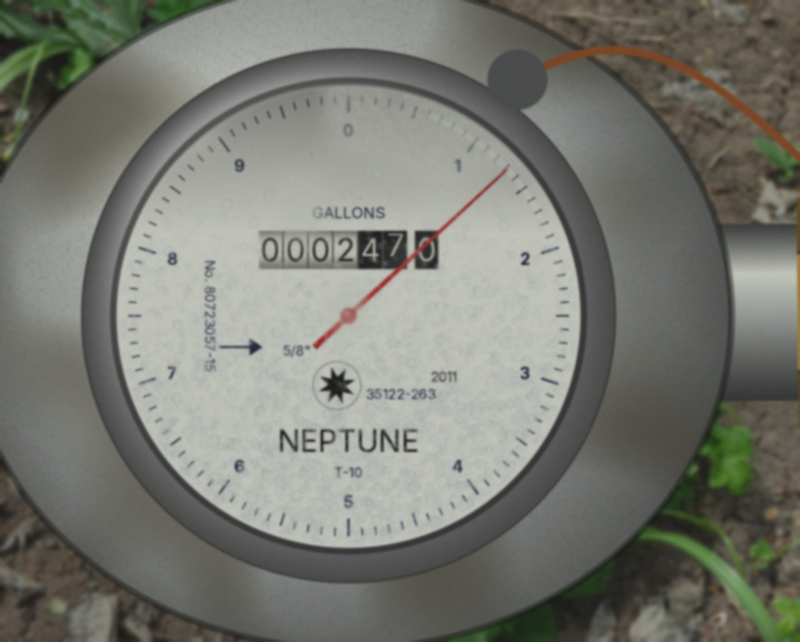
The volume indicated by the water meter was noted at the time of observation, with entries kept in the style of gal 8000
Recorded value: gal 2471.3
